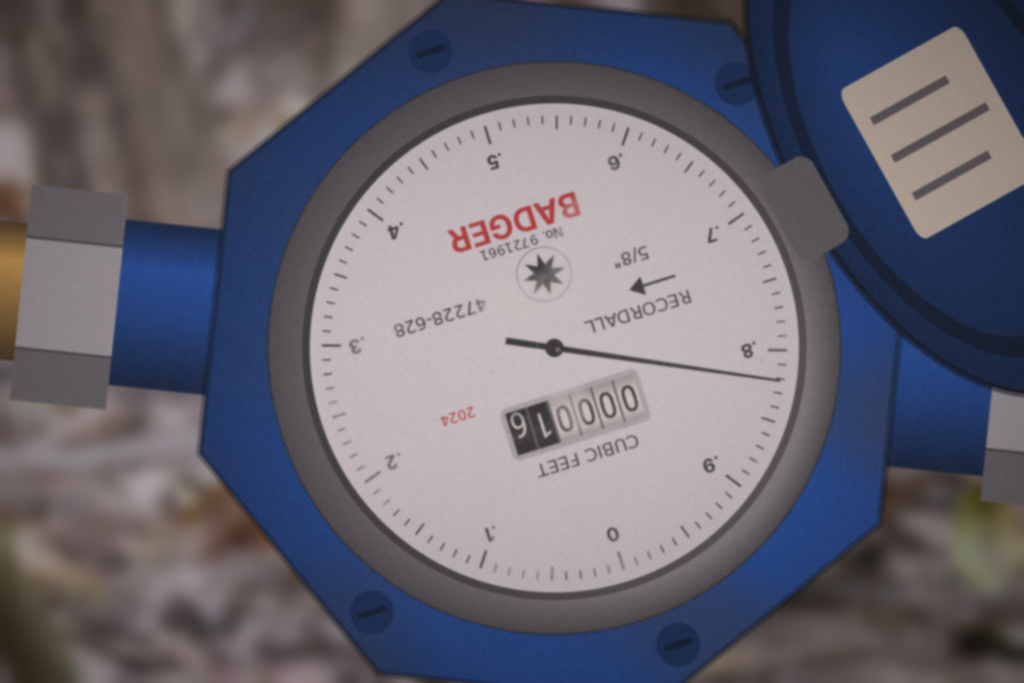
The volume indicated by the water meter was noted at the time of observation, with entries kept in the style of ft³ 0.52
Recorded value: ft³ 15.82
